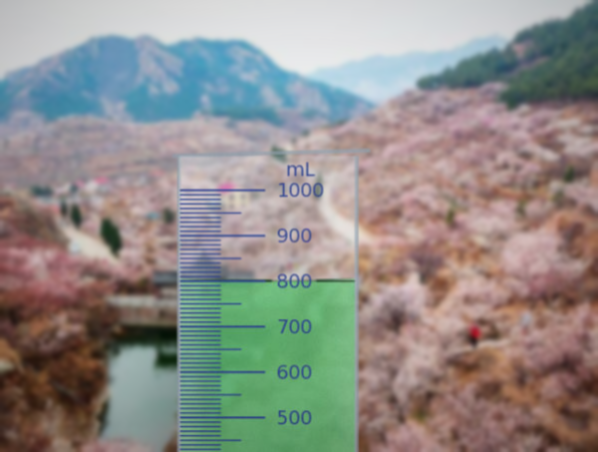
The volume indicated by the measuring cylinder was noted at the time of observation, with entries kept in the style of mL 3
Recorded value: mL 800
